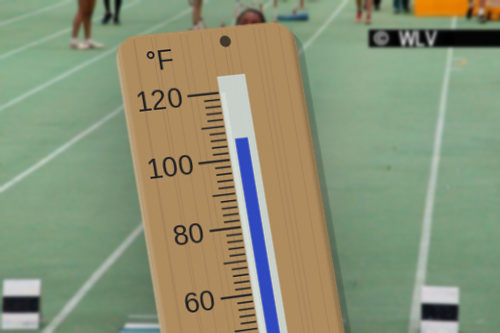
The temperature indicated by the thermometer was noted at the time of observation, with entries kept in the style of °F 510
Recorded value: °F 106
